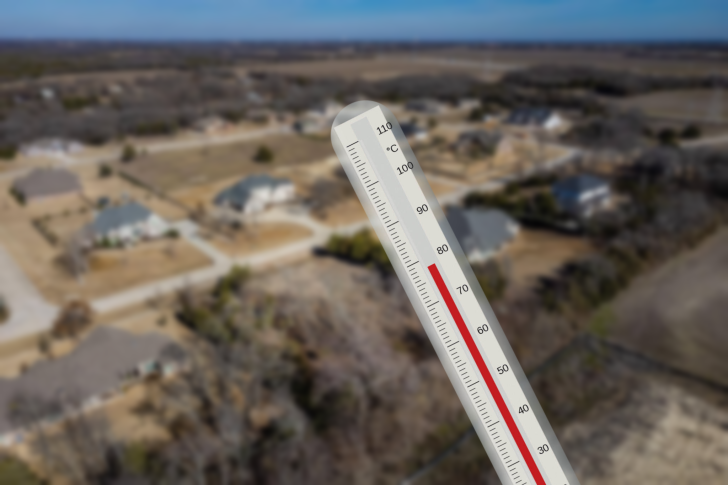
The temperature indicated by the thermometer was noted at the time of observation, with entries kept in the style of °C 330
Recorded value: °C 78
